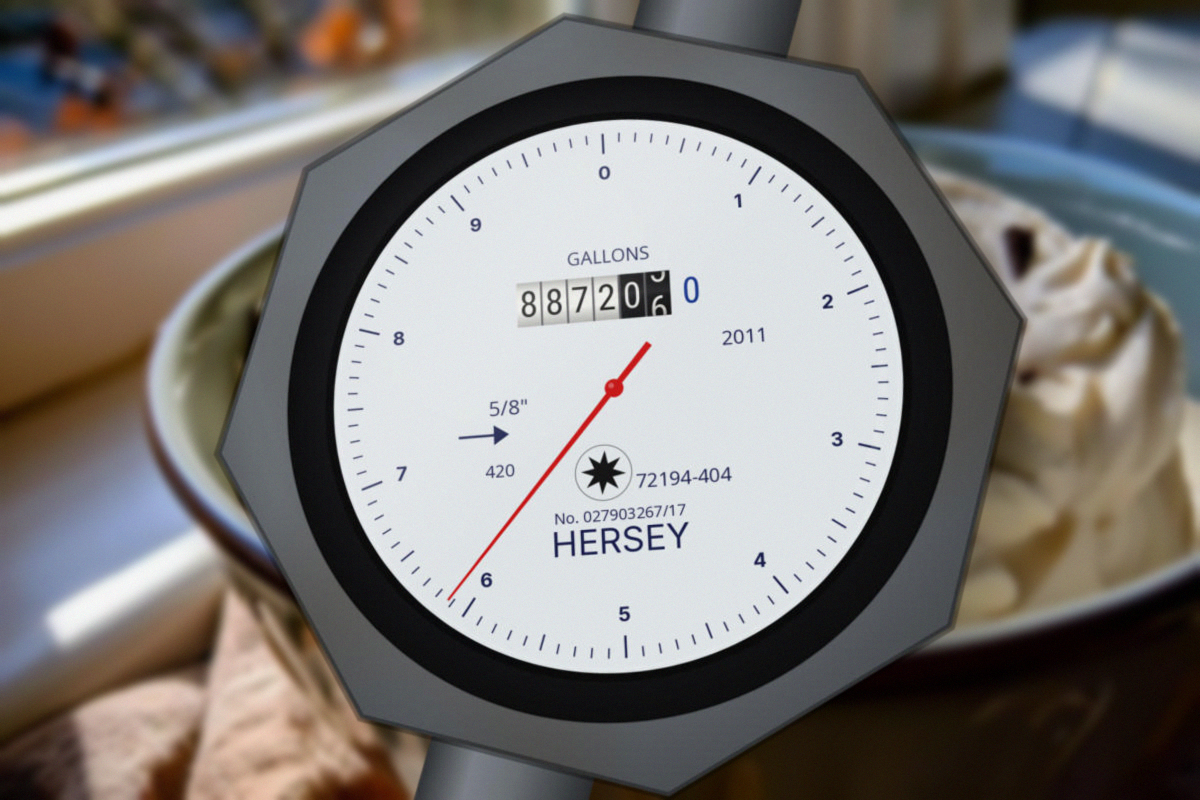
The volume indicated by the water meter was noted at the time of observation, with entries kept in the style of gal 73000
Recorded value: gal 8872056.1
